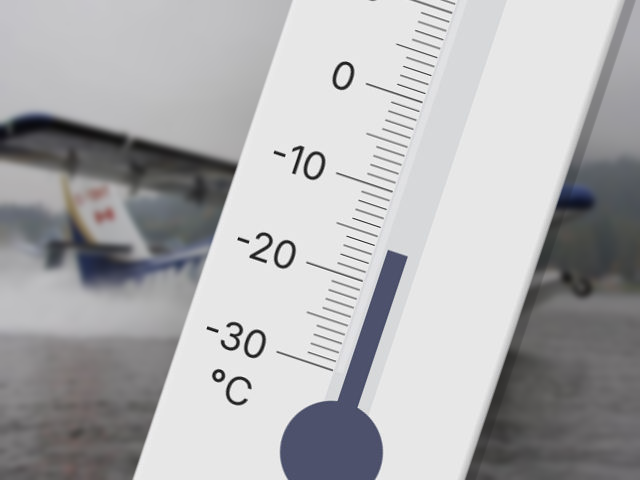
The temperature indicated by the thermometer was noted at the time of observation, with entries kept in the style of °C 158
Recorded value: °C -16
